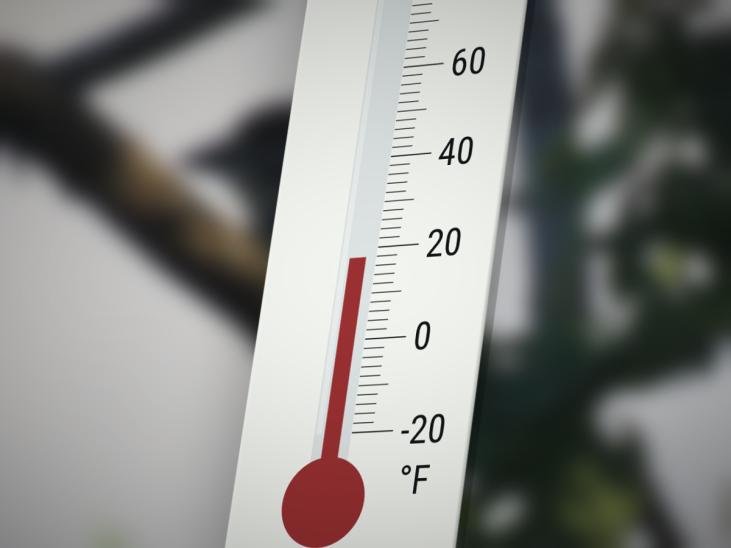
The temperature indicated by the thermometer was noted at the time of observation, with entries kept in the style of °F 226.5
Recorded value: °F 18
